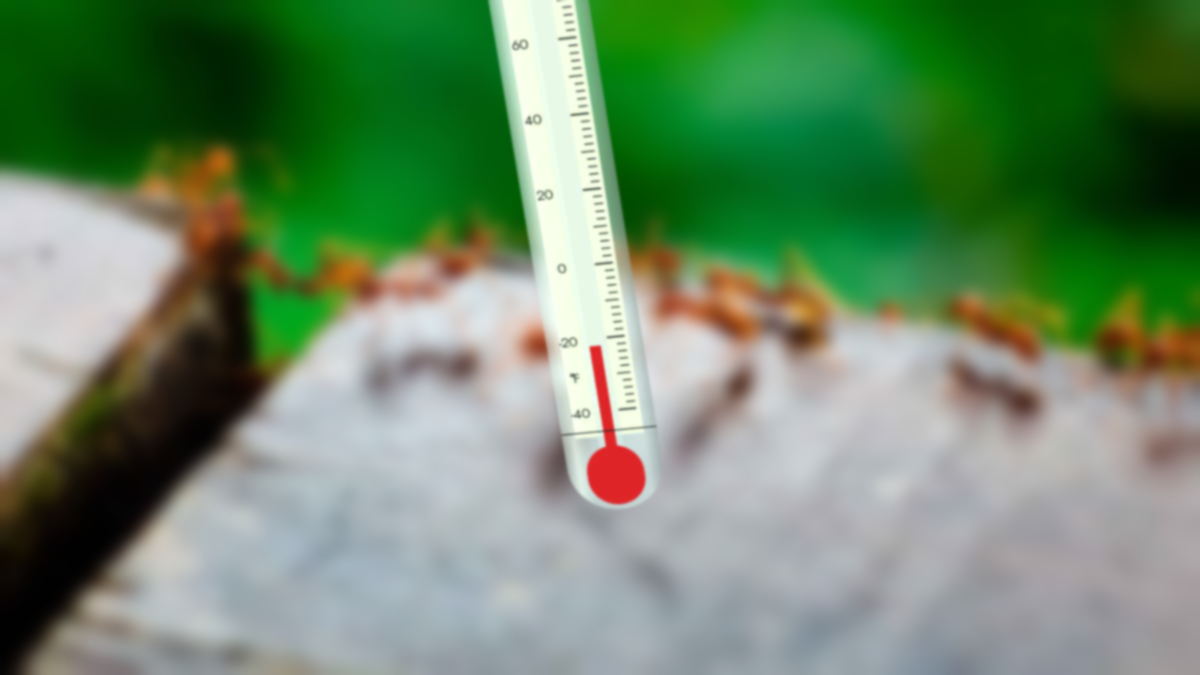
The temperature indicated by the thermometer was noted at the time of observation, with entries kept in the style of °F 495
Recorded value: °F -22
